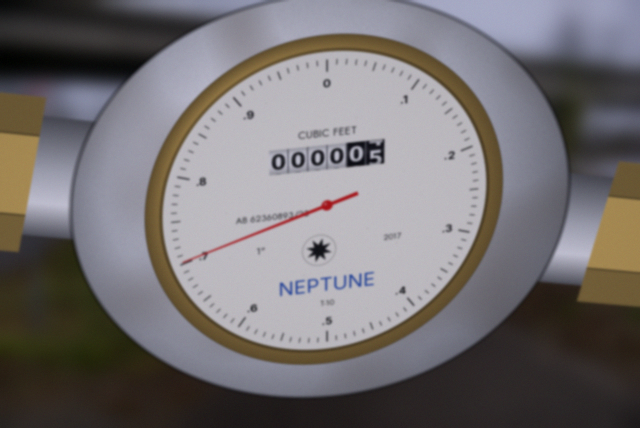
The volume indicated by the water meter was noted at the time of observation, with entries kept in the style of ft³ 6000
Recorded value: ft³ 4.70
